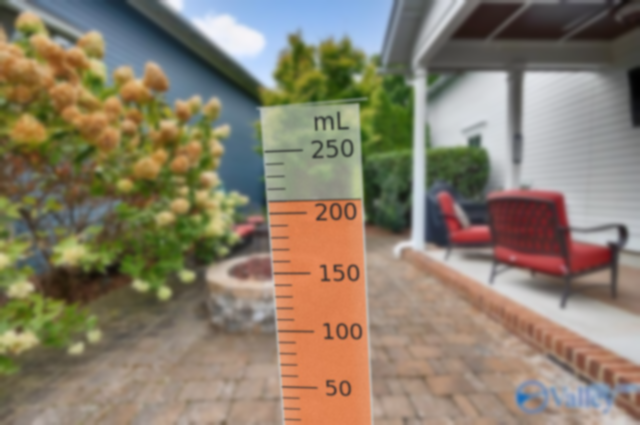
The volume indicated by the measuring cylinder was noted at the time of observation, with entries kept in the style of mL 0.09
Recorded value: mL 210
